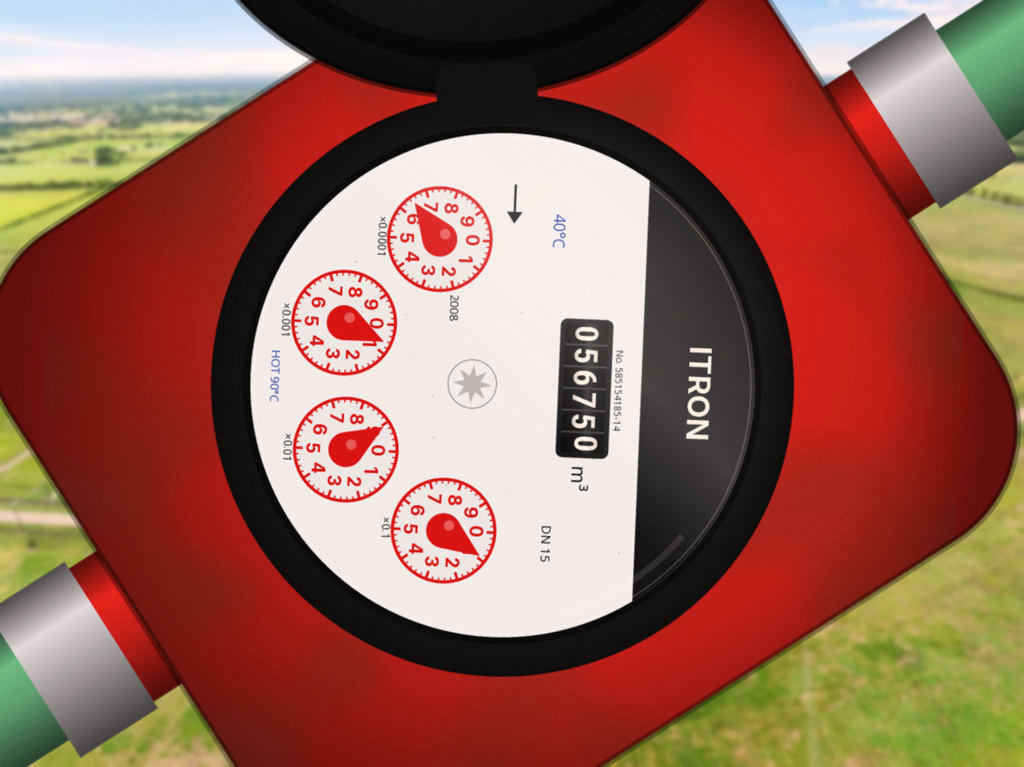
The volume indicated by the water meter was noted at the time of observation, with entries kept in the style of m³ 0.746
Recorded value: m³ 56750.0906
